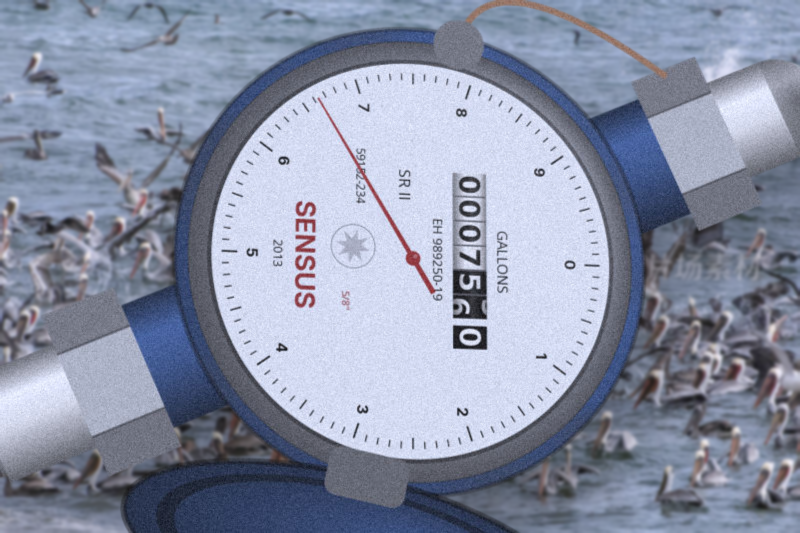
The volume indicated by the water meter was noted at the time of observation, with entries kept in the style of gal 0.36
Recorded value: gal 7556.6
